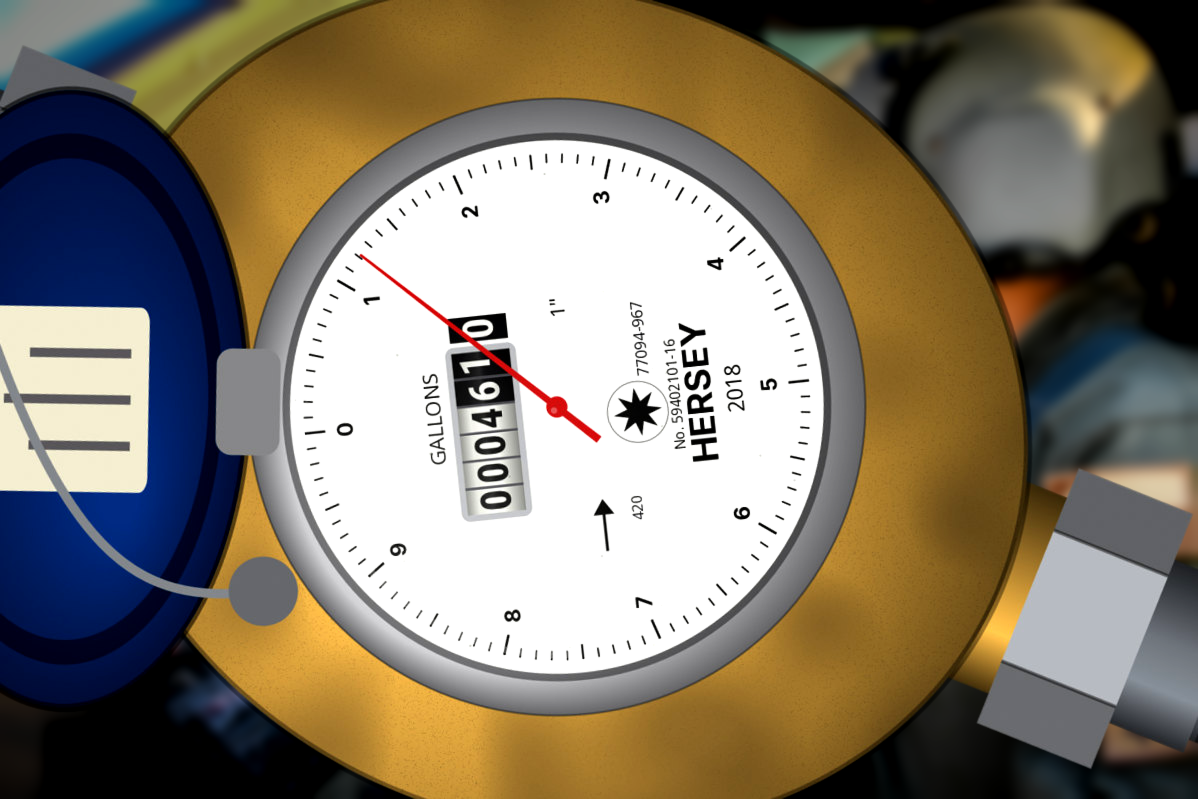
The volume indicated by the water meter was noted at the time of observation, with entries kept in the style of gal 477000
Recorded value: gal 4611.2
